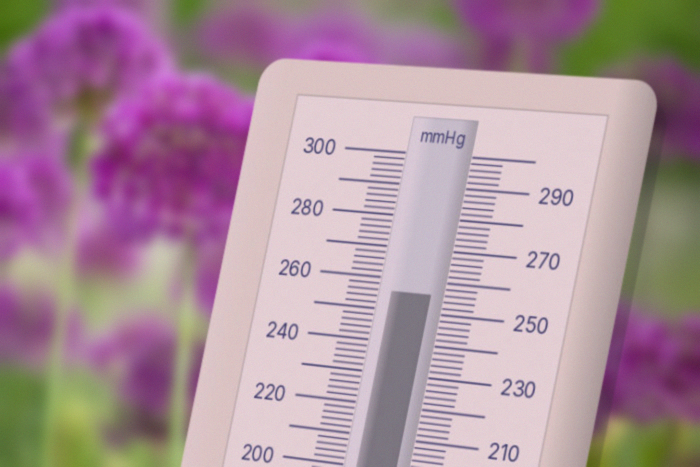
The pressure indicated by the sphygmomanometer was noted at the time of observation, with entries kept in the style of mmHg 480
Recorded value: mmHg 256
